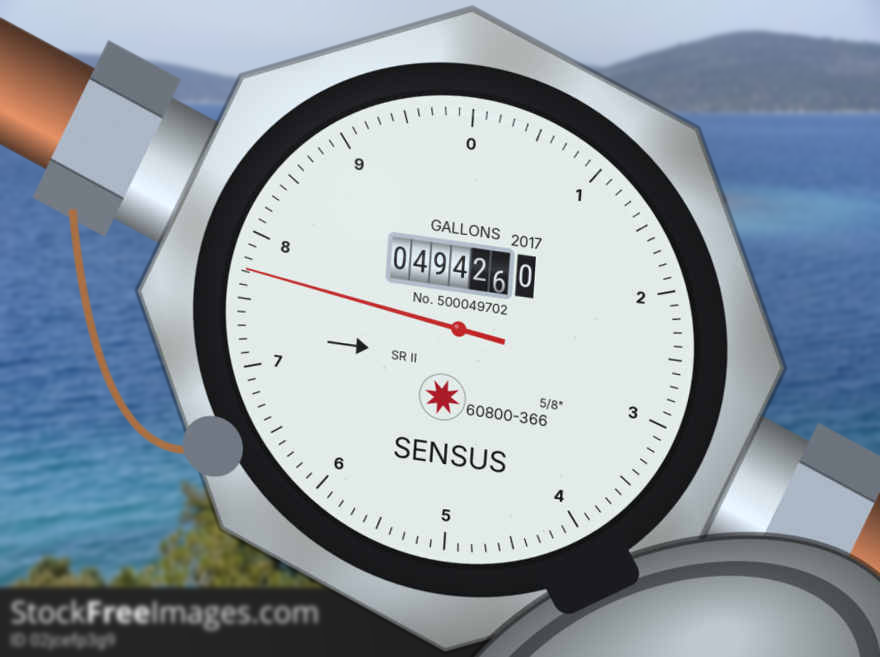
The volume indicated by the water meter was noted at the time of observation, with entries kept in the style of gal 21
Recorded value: gal 494257.7
